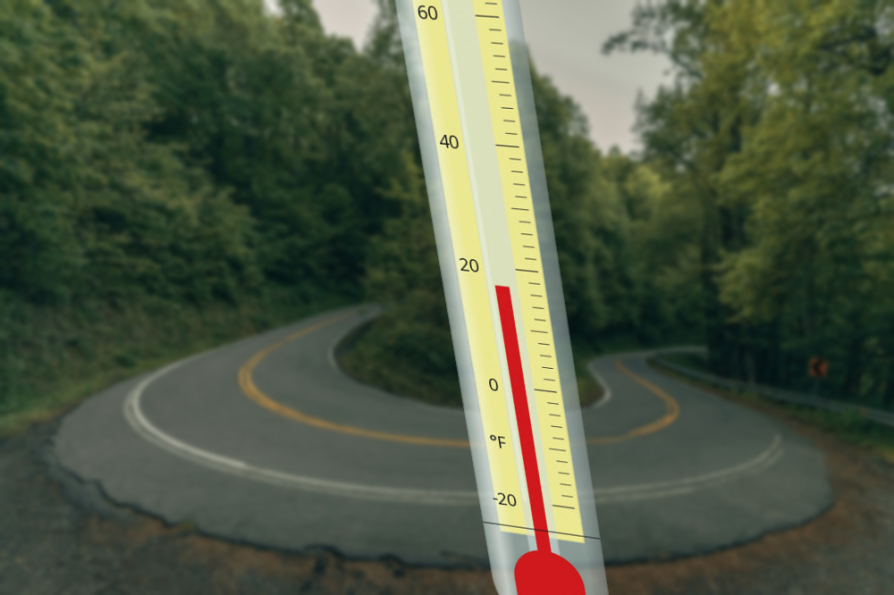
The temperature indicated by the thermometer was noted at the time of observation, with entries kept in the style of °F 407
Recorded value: °F 17
